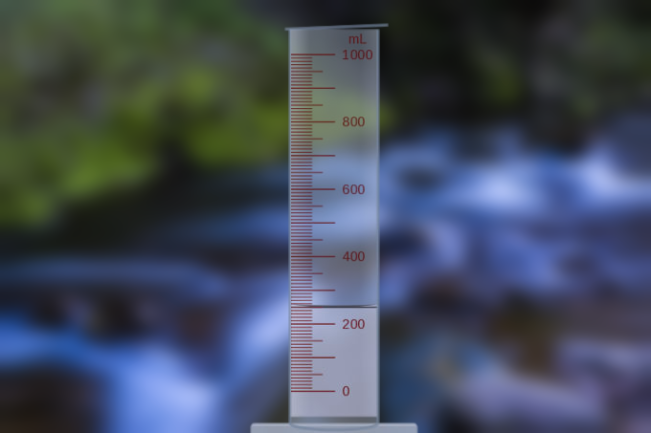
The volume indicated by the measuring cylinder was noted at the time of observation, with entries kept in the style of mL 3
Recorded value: mL 250
